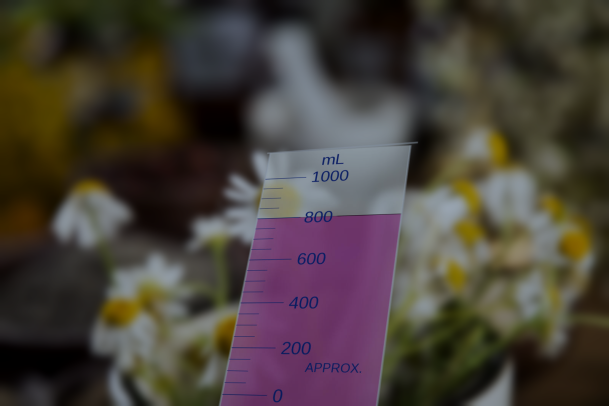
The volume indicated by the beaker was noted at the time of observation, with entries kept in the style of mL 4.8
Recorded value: mL 800
